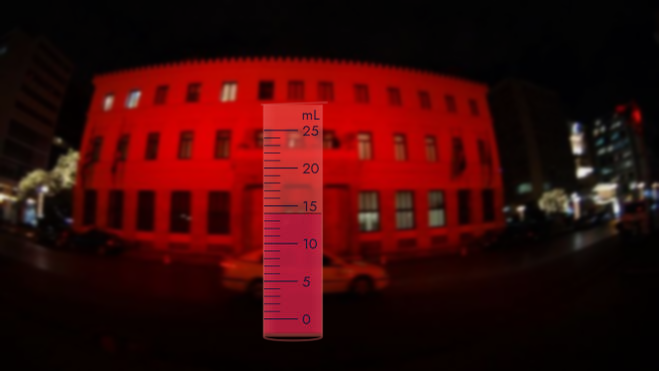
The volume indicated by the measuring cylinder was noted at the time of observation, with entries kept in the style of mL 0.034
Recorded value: mL 14
